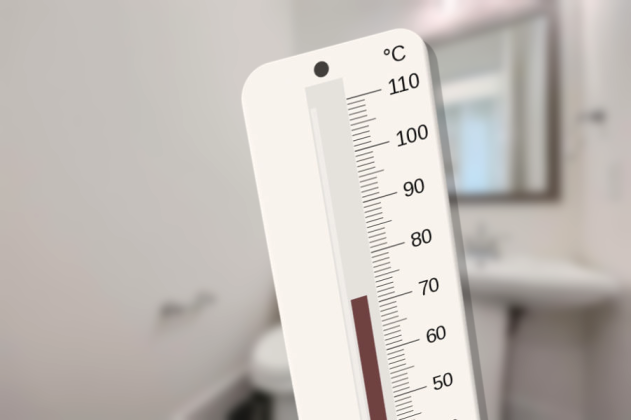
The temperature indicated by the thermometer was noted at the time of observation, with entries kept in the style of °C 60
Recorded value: °C 72
